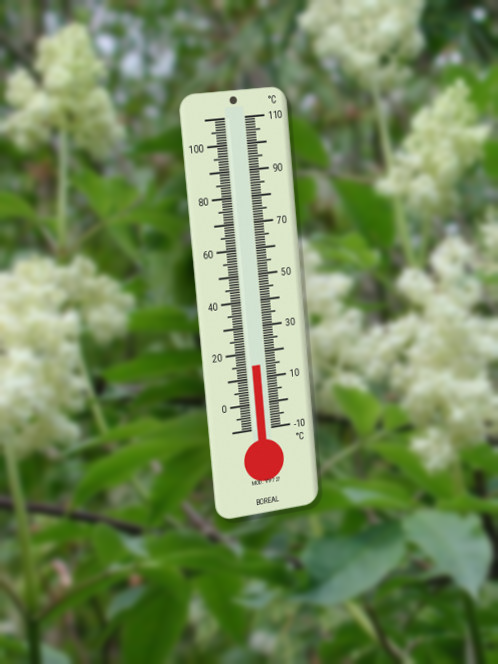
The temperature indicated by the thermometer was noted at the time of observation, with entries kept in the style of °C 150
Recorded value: °C 15
